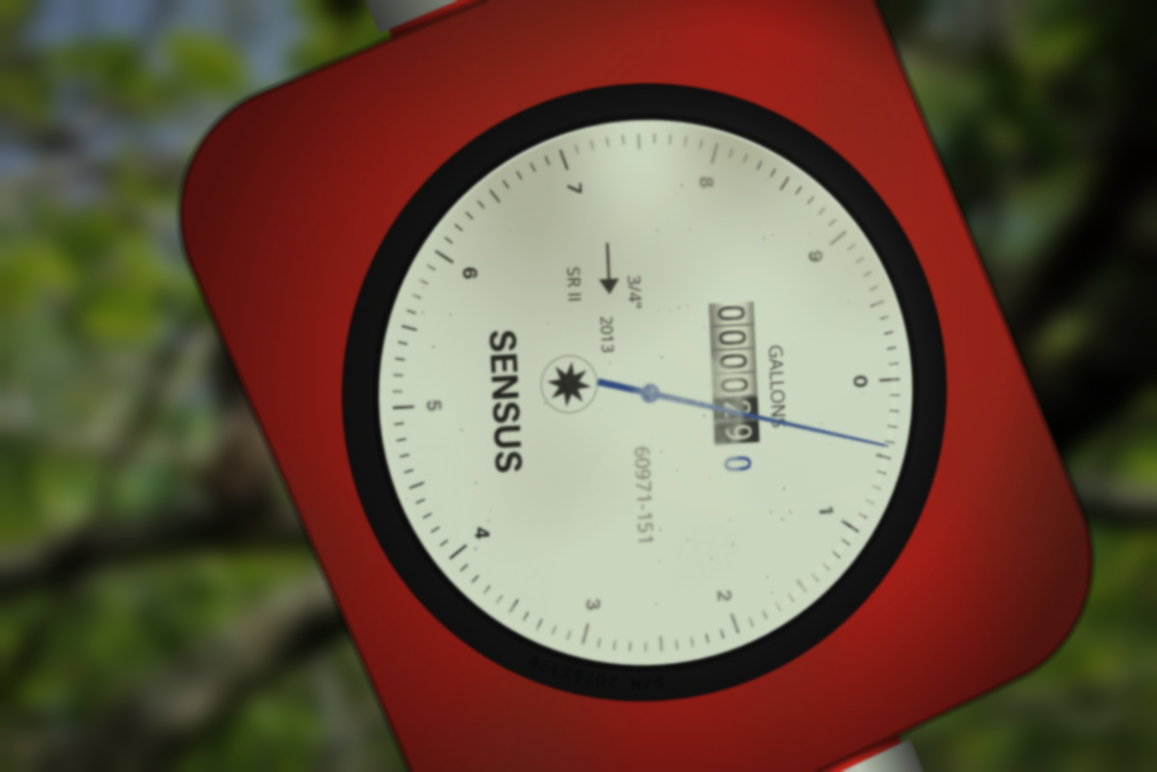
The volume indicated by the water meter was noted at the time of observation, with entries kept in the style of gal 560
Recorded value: gal 290.4
